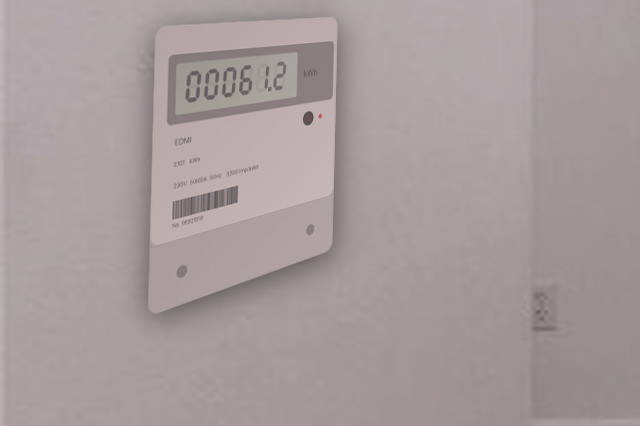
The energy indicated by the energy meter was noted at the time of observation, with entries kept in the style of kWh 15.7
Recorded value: kWh 61.2
